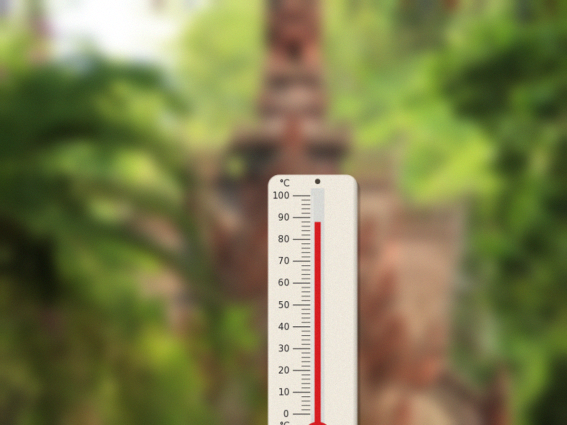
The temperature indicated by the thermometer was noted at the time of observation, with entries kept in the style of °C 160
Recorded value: °C 88
